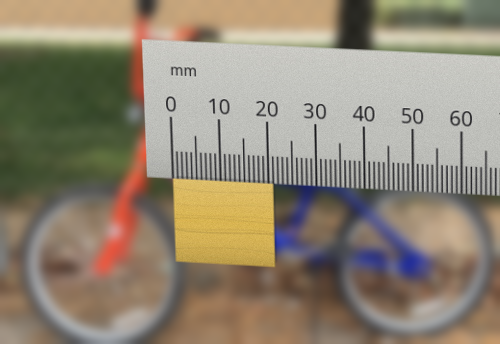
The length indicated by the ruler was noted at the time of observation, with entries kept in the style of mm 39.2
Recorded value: mm 21
